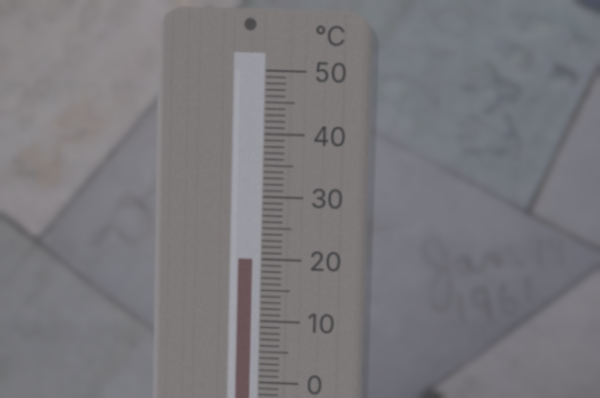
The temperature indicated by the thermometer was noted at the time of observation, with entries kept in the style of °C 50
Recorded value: °C 20
